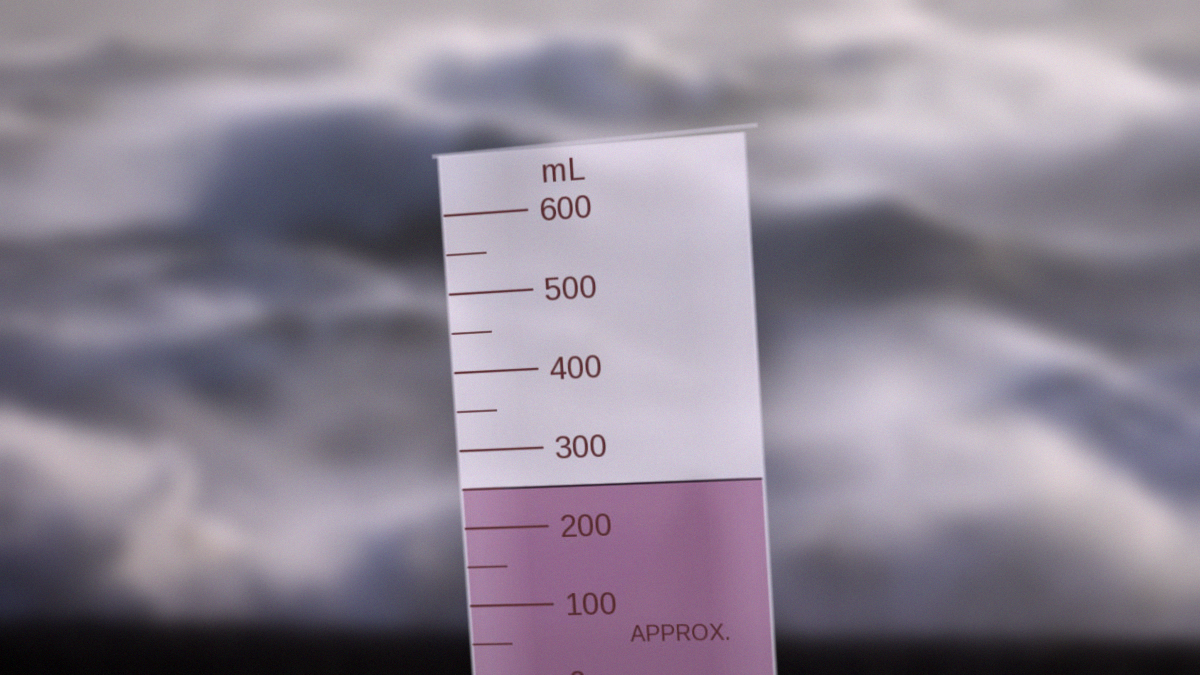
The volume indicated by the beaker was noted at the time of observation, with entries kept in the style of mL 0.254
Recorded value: mL 250
